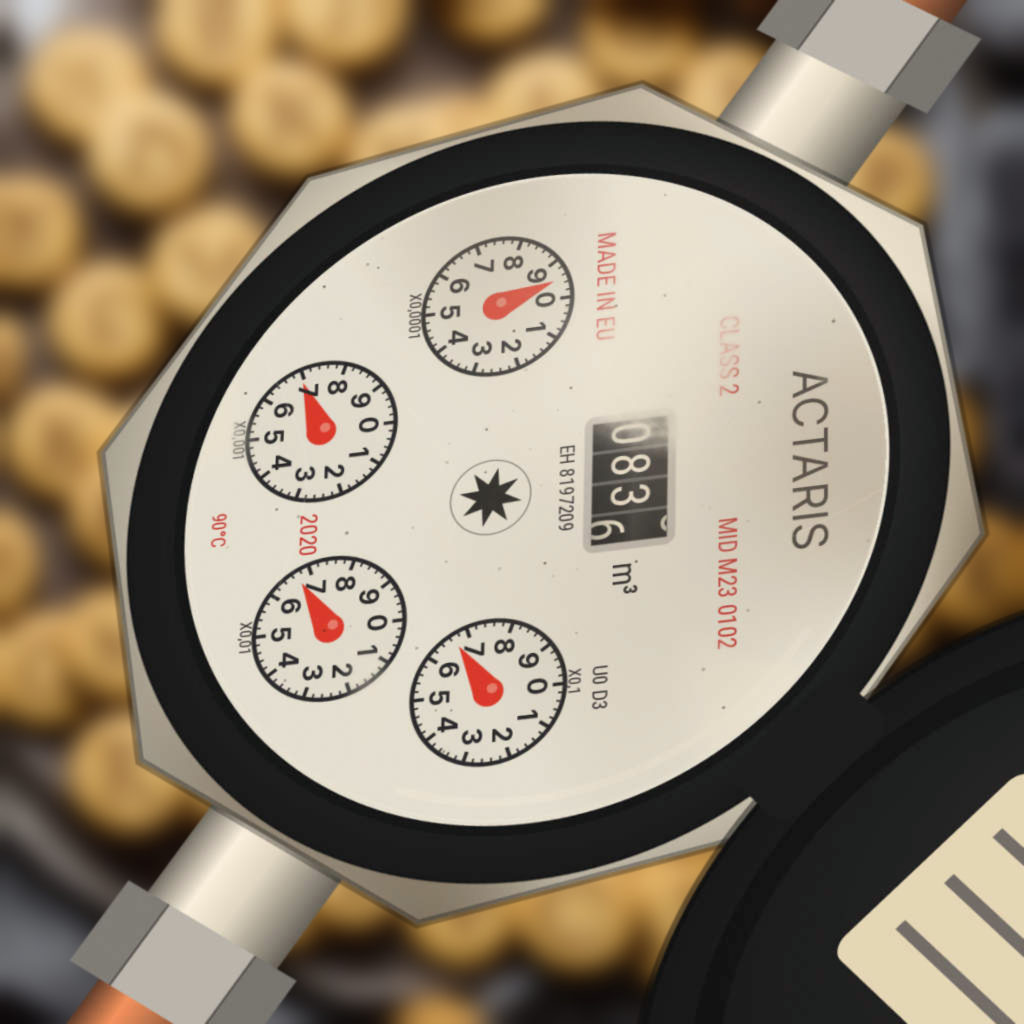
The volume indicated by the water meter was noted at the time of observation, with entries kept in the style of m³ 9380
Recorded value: m³ 835.6669
